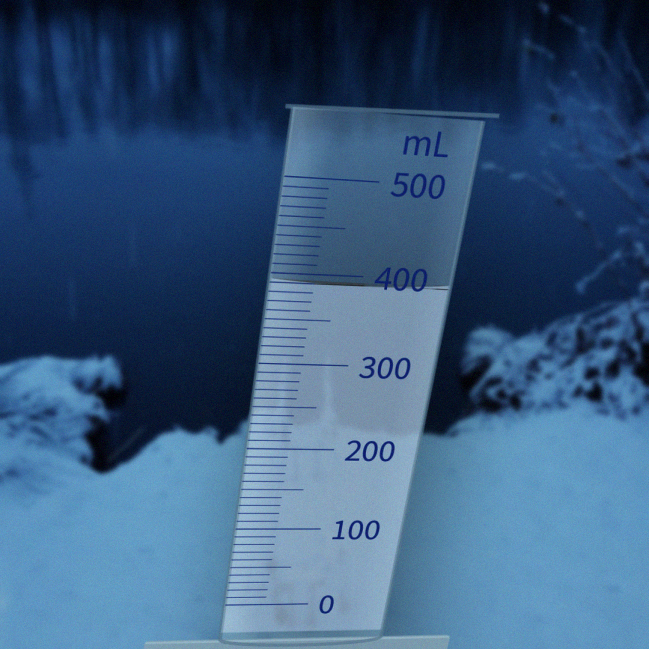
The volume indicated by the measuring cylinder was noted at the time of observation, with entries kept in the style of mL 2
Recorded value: mL 390
